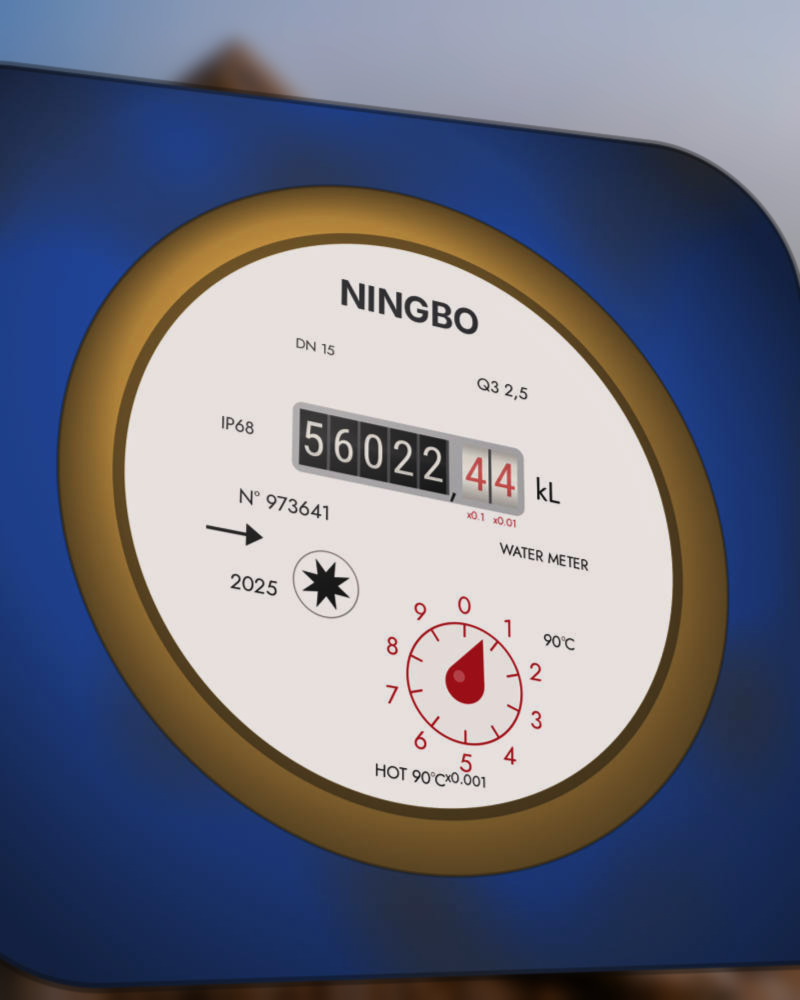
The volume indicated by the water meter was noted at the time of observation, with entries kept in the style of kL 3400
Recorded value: kL 56022.440
